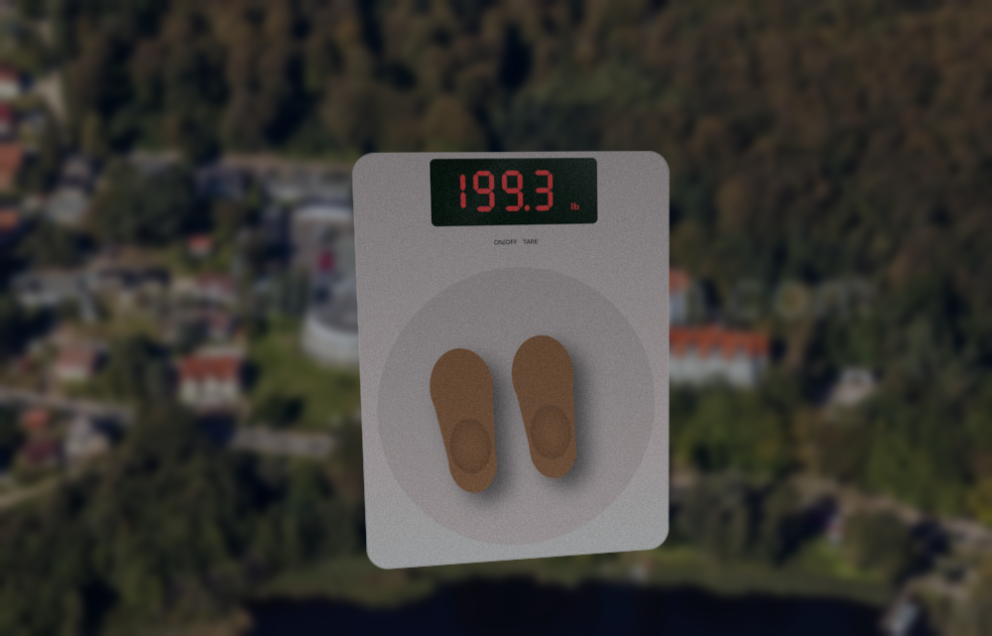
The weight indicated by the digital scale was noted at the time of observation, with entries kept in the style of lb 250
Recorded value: lb 199.3
